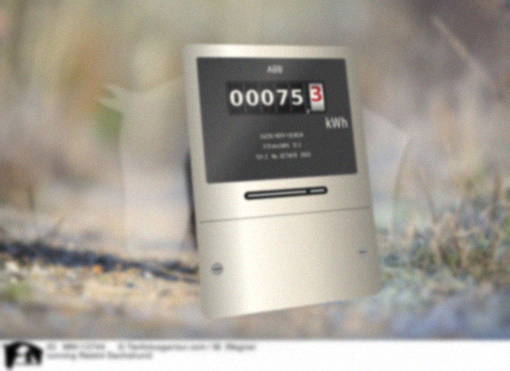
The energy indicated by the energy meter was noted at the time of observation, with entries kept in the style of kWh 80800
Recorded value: kWh 75.3
